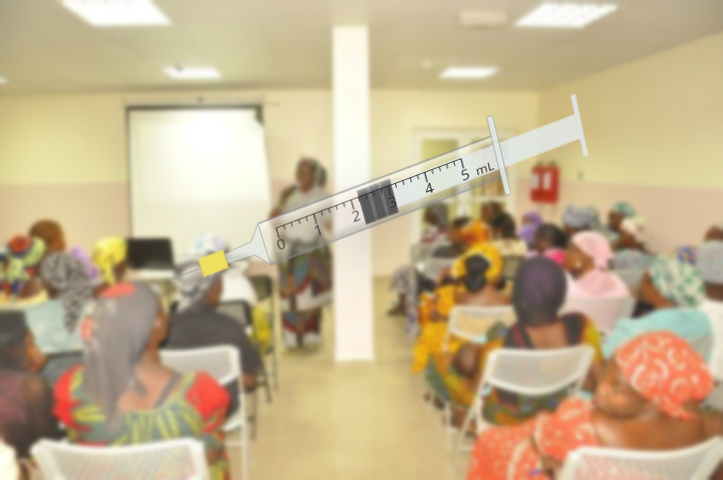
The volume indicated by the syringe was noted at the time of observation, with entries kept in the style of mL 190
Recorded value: mL 2.2
